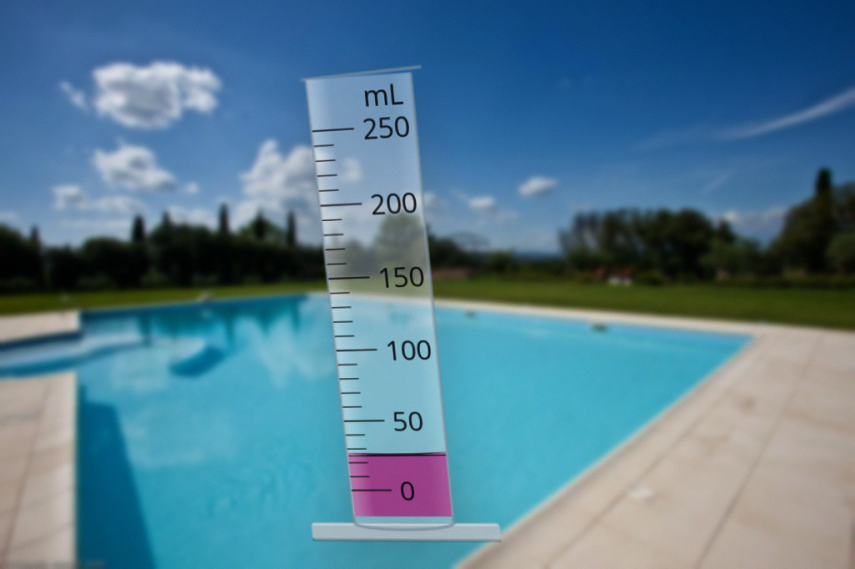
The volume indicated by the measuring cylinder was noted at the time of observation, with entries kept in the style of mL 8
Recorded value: mL 25
